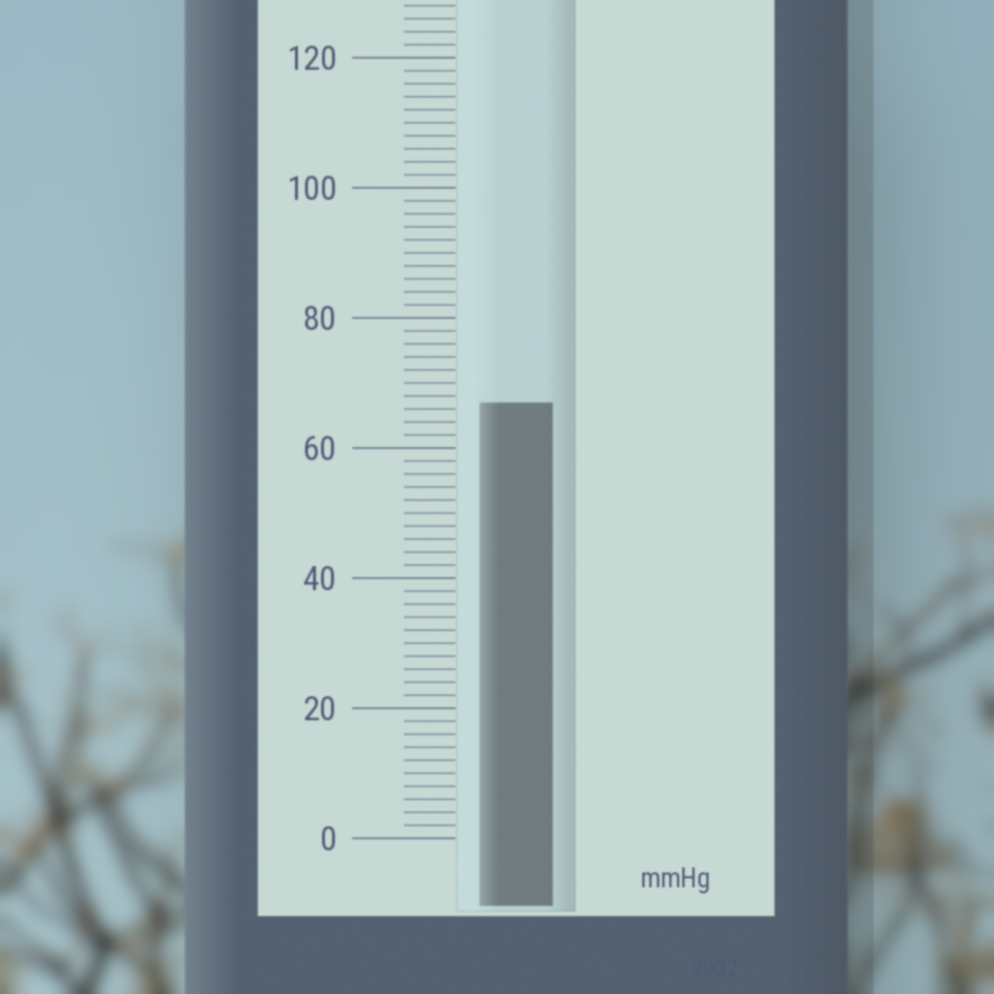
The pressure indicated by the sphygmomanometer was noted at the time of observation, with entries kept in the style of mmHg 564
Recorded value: mmHg 67
